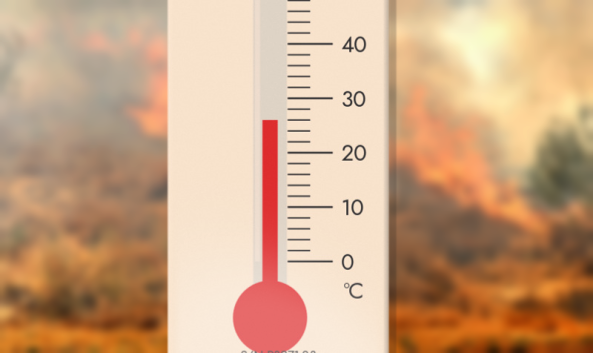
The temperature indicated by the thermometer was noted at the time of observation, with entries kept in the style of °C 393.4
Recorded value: °C 26
